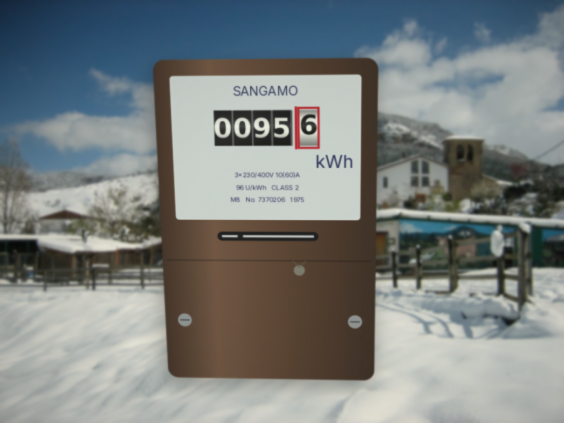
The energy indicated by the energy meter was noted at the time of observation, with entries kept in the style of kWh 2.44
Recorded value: kWh 95.6
